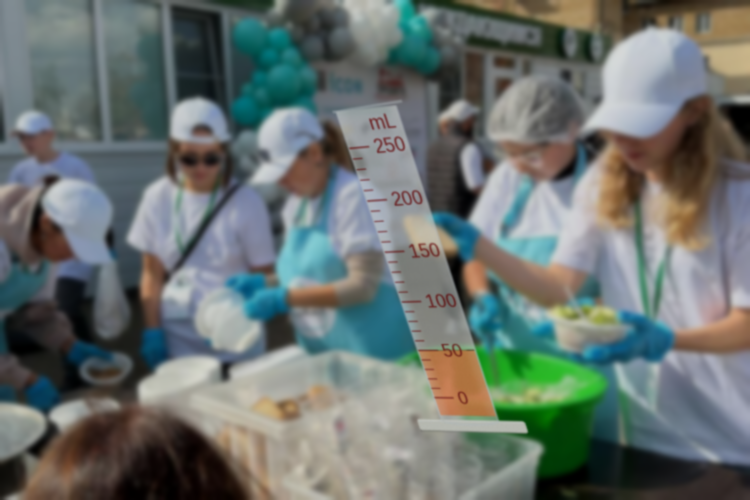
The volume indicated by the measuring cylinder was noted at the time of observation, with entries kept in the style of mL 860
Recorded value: mL 50
